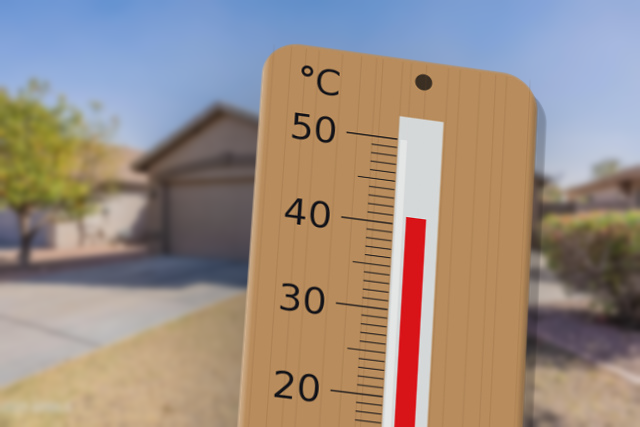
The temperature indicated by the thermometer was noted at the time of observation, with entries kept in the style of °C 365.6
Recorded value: °C 41
